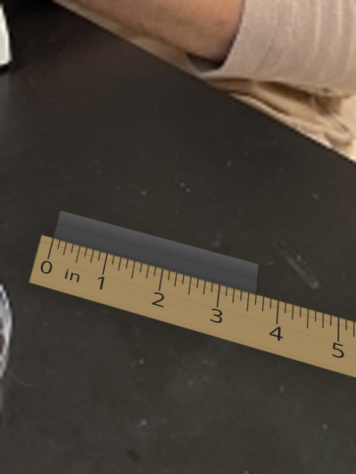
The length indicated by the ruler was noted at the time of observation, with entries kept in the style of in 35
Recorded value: in 3.625
